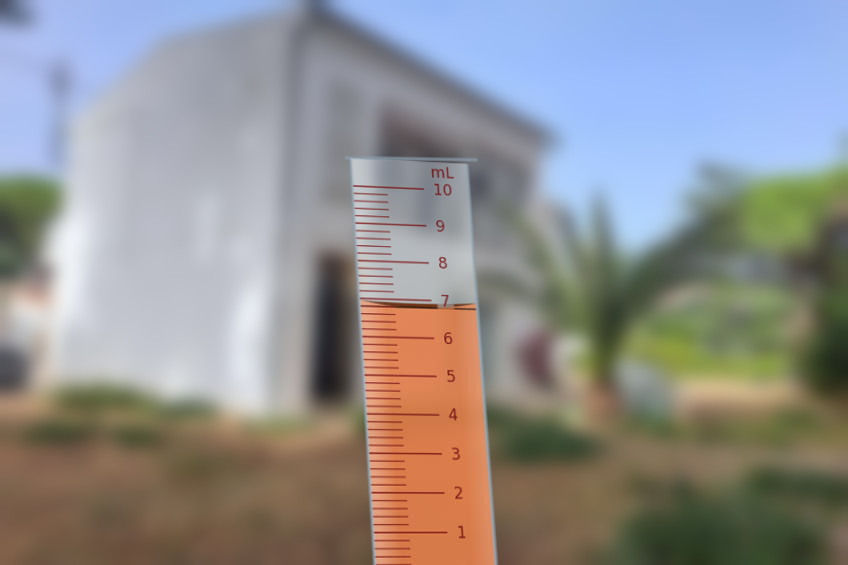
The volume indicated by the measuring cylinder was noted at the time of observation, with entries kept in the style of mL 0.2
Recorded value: mL 6.8
